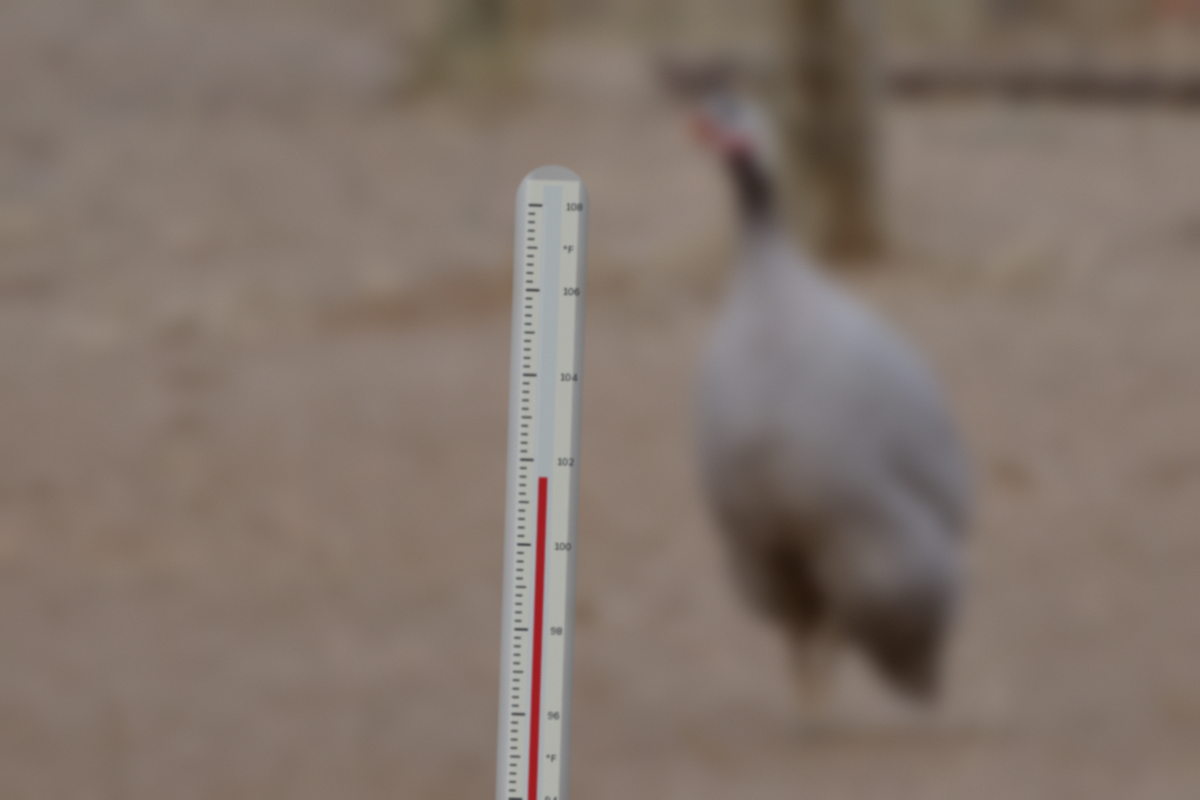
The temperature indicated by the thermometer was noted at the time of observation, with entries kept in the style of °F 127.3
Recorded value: °F 101.6
